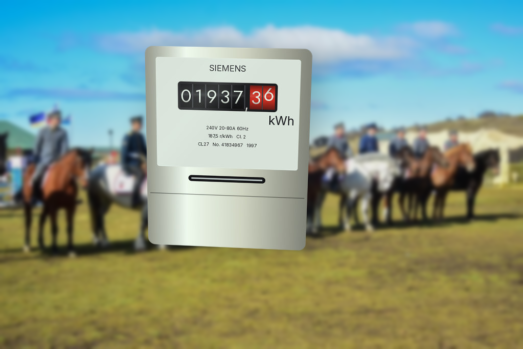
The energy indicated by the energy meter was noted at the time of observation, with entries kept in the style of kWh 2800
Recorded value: kWh 1937.36
